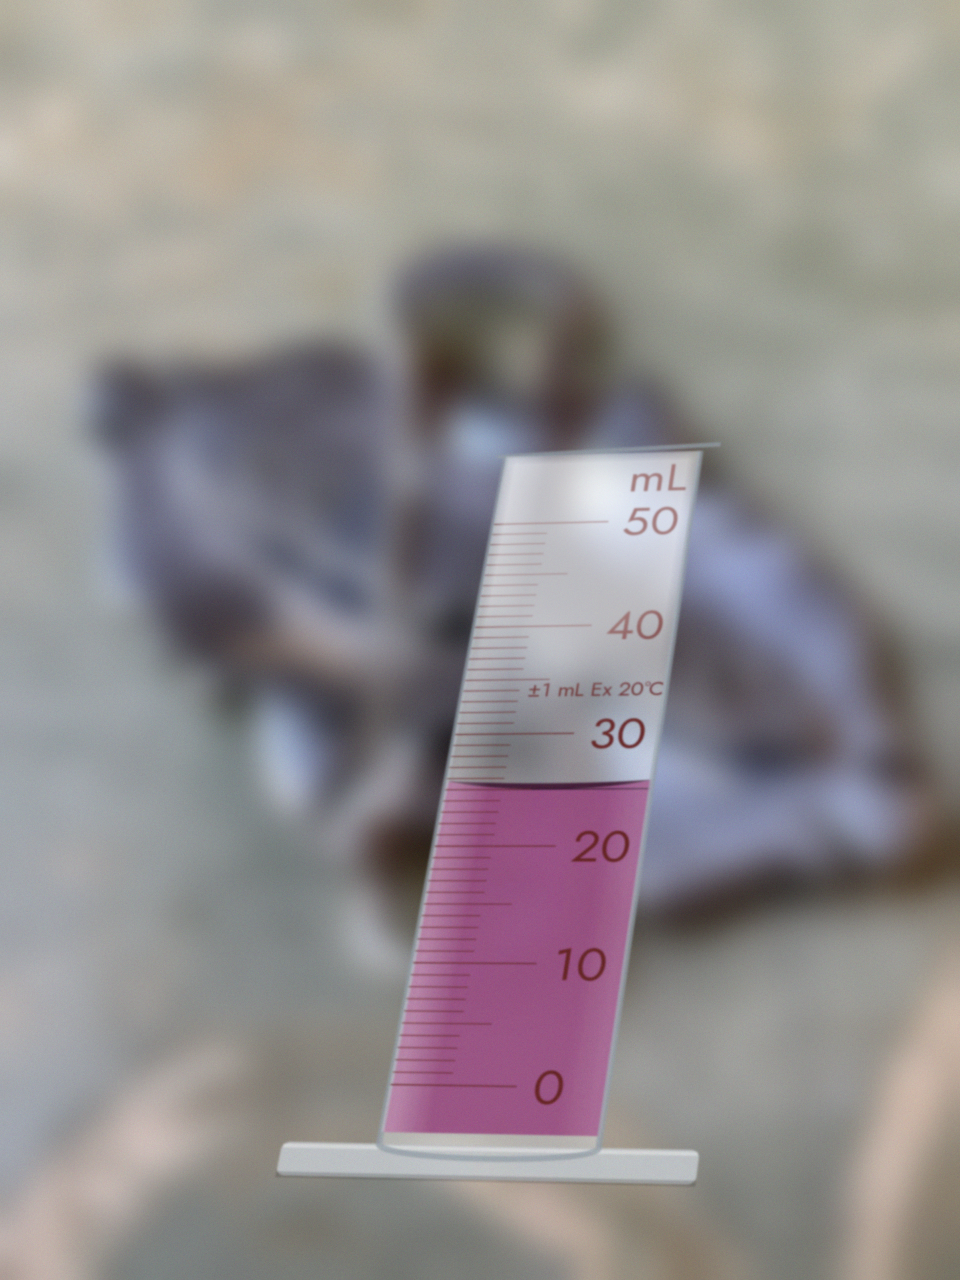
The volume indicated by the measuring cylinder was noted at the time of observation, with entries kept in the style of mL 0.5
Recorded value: mL 25
